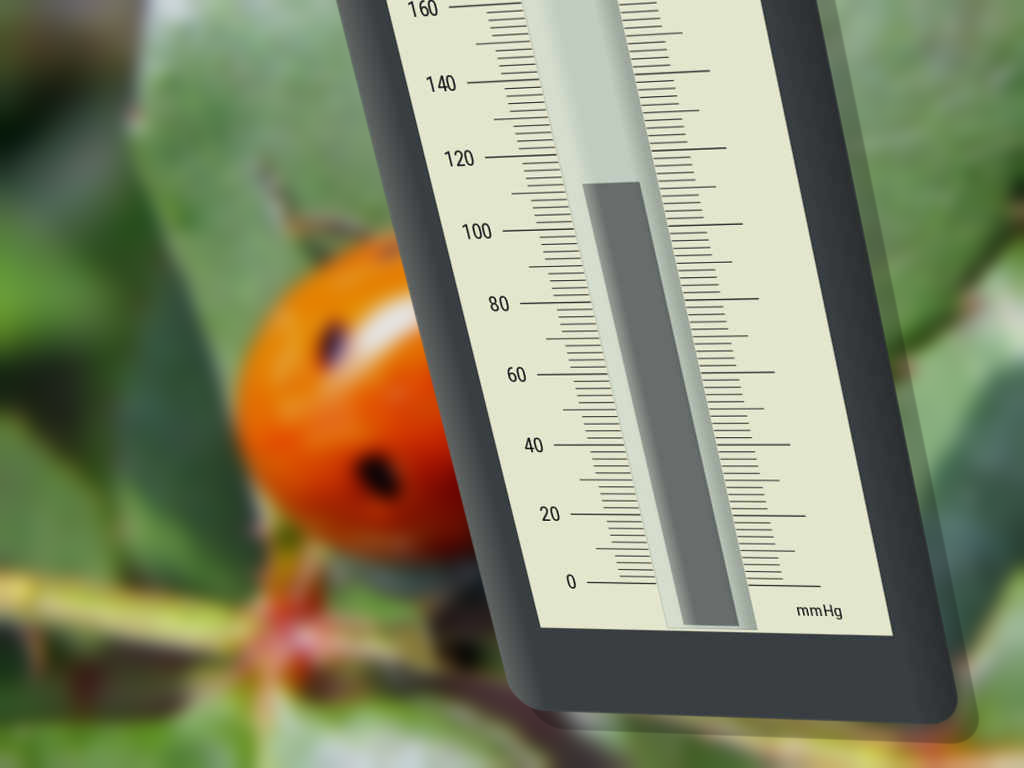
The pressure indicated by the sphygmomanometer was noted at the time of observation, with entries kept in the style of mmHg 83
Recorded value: mmHg 112
